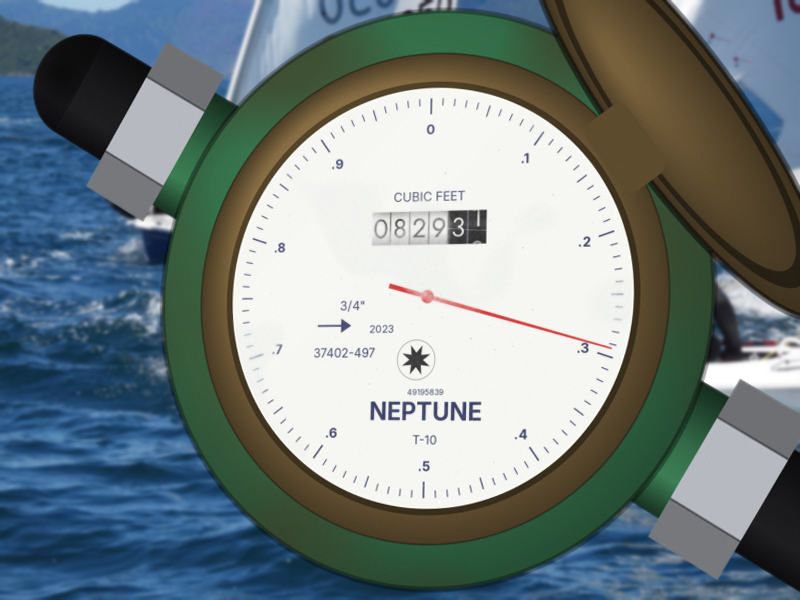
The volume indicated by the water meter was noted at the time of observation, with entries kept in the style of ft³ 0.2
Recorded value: ft³ 82931.29
